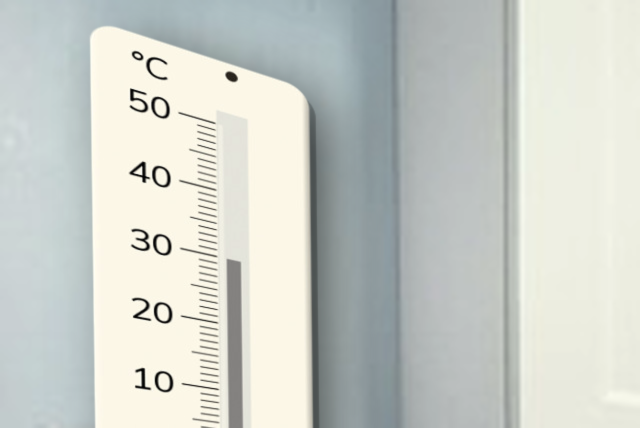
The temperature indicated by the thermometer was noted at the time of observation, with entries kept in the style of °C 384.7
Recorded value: °C 30
